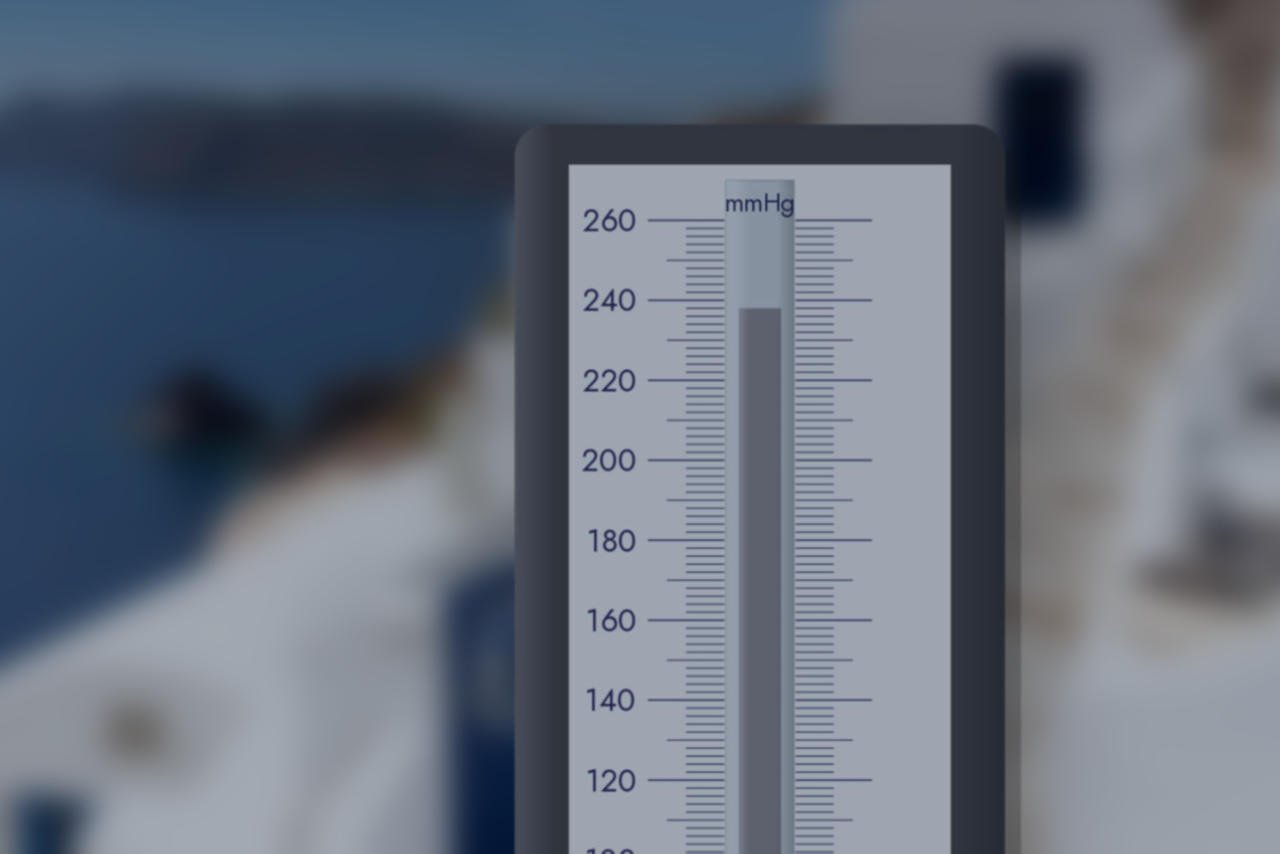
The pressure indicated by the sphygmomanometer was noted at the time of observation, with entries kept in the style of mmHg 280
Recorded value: mmHg 238
